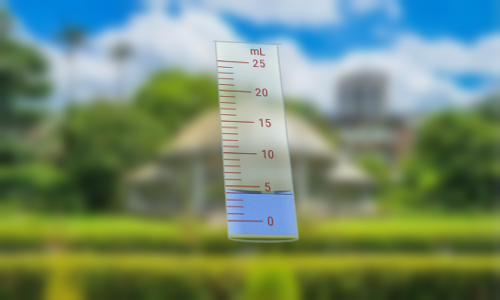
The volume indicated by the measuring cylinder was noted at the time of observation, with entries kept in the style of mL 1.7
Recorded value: mL 4
